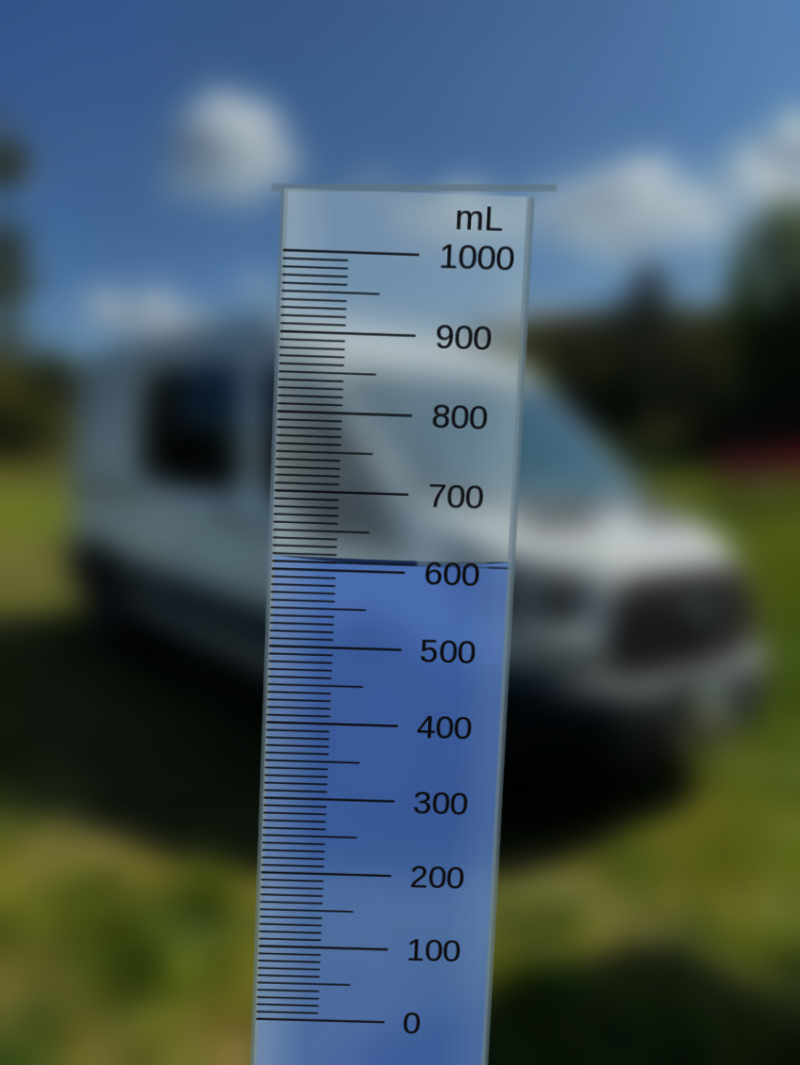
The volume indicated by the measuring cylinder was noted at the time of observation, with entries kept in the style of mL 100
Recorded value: mL 610
